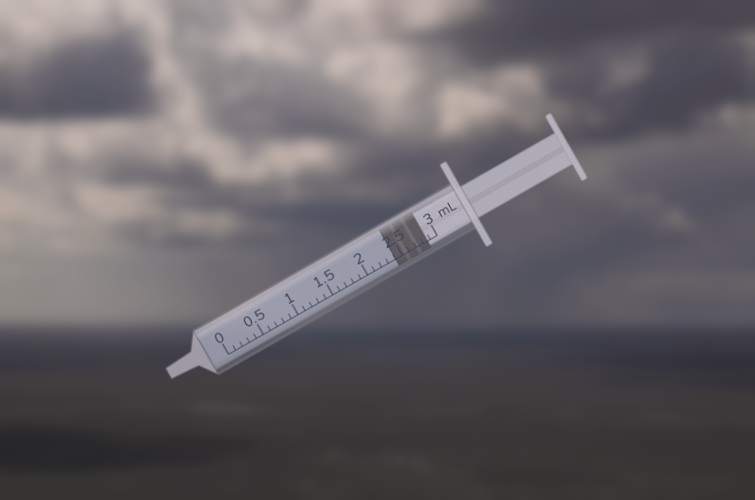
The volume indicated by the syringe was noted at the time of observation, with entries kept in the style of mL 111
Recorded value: mL 2.4
